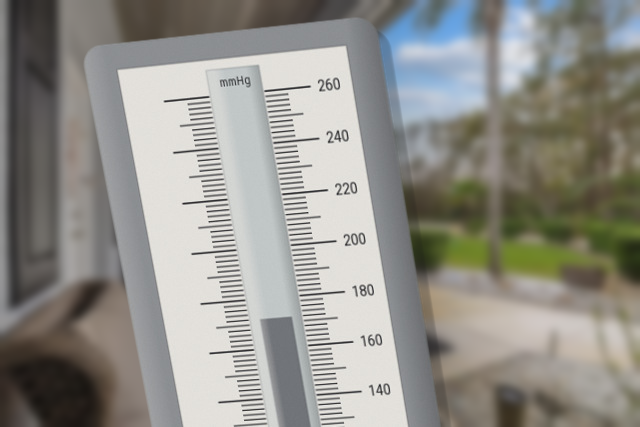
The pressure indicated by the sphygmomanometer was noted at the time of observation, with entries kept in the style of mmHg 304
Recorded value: mmHg 172
